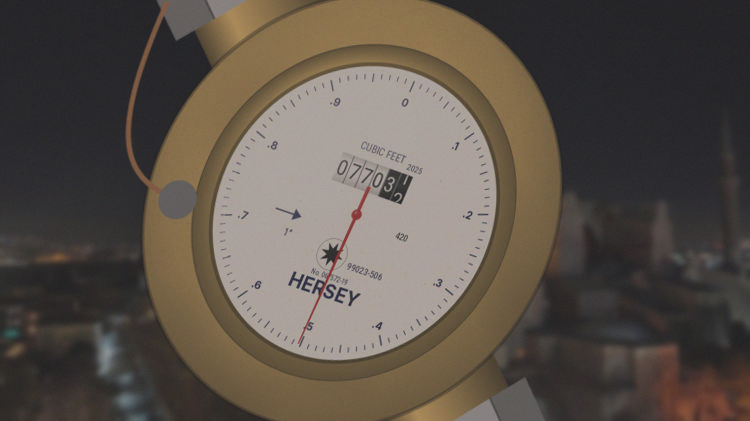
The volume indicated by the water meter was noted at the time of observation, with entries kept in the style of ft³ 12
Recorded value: ft³ 77031.50
